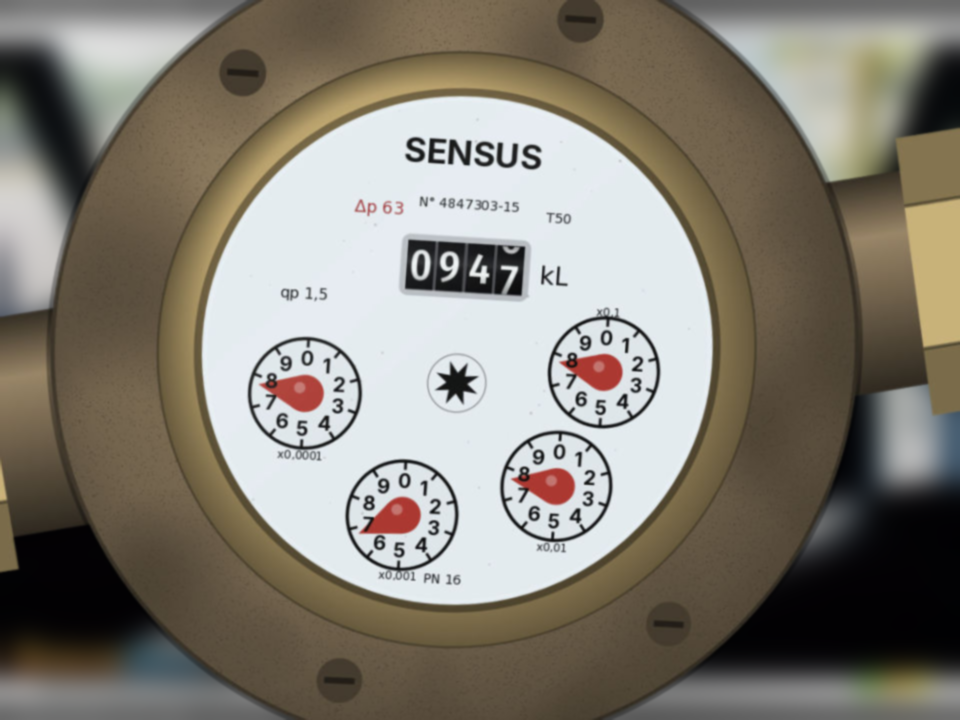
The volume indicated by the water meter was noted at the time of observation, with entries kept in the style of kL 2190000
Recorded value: kL 946.7767
